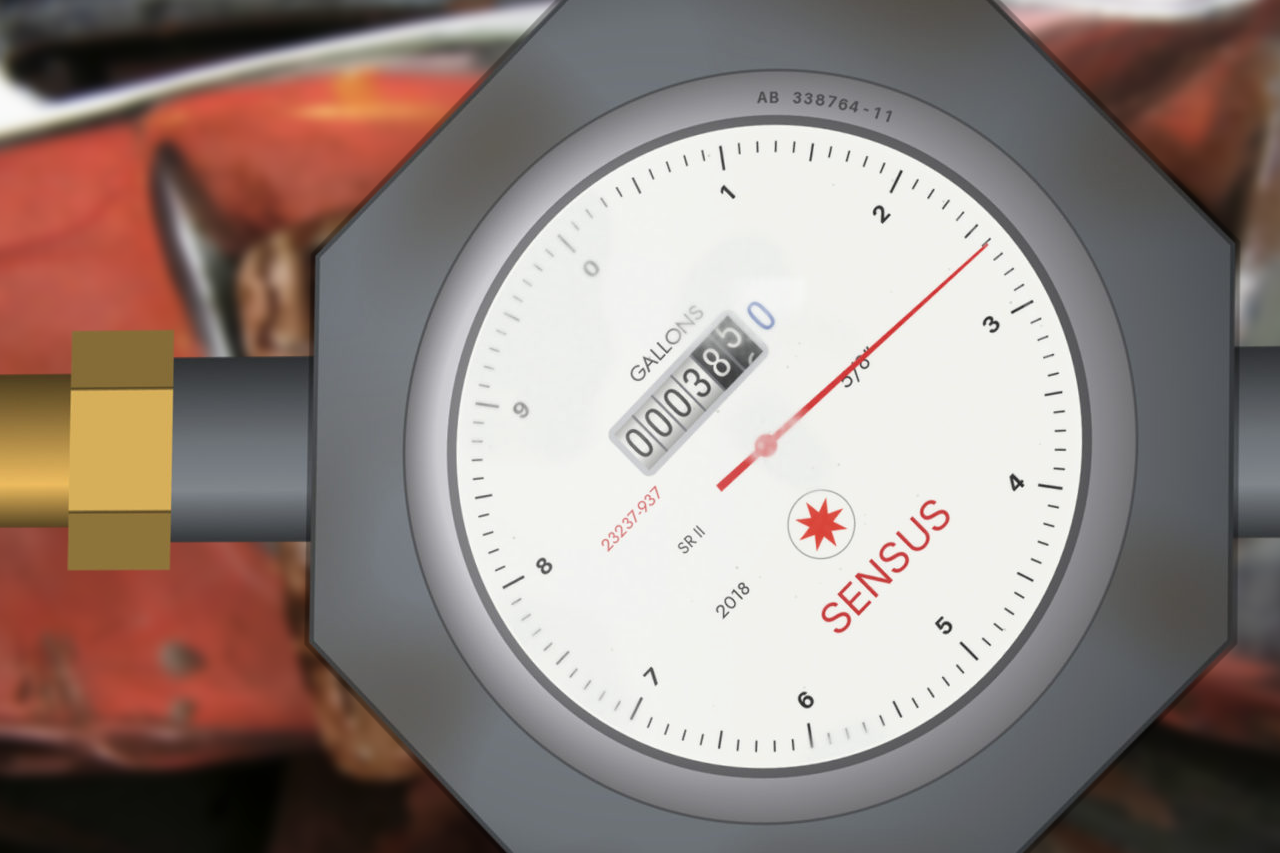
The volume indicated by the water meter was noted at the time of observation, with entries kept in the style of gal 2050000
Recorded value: gal 3852.6
